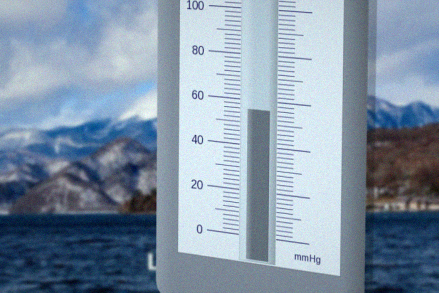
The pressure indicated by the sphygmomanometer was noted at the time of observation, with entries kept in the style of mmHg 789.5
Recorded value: mmHg 56
